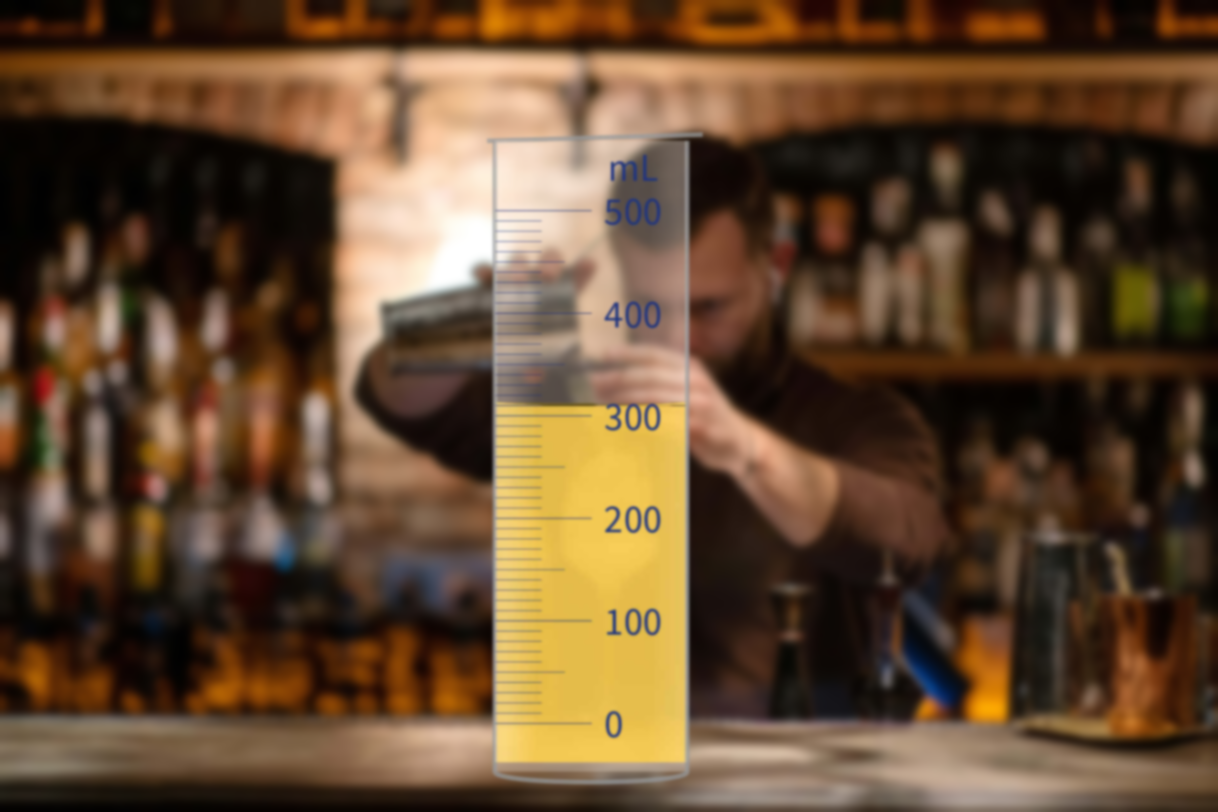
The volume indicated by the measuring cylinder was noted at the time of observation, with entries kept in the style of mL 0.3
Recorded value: mL 310
